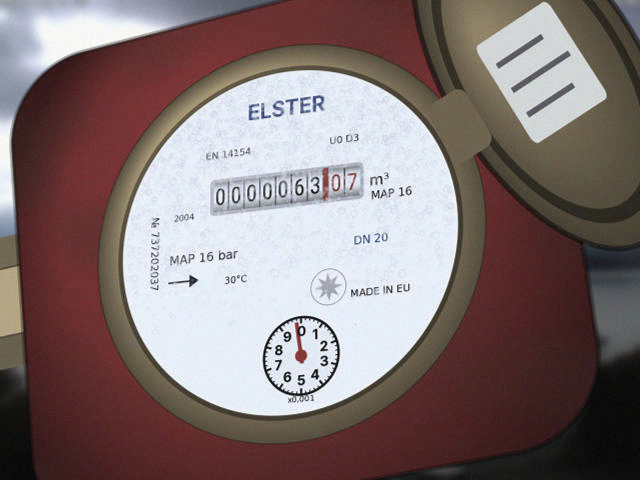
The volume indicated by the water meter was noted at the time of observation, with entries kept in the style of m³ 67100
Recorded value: m³ 63.069
